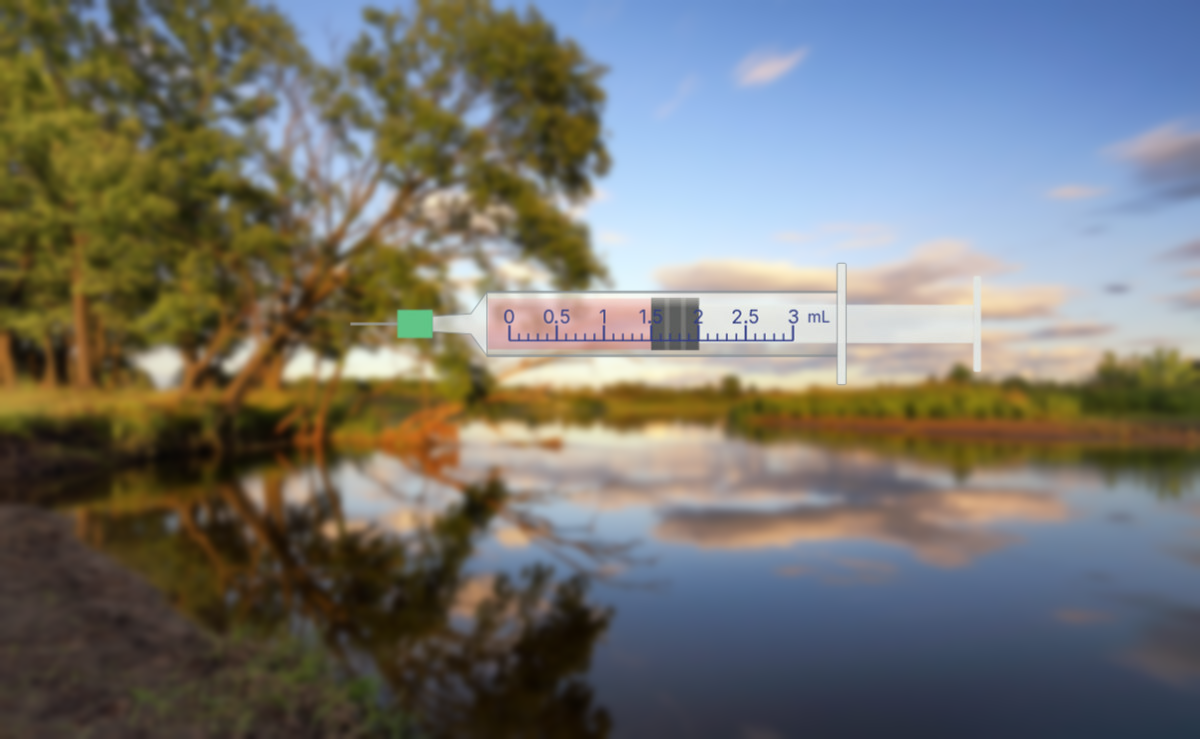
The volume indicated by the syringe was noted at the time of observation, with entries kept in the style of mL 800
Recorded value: mL 1.5
